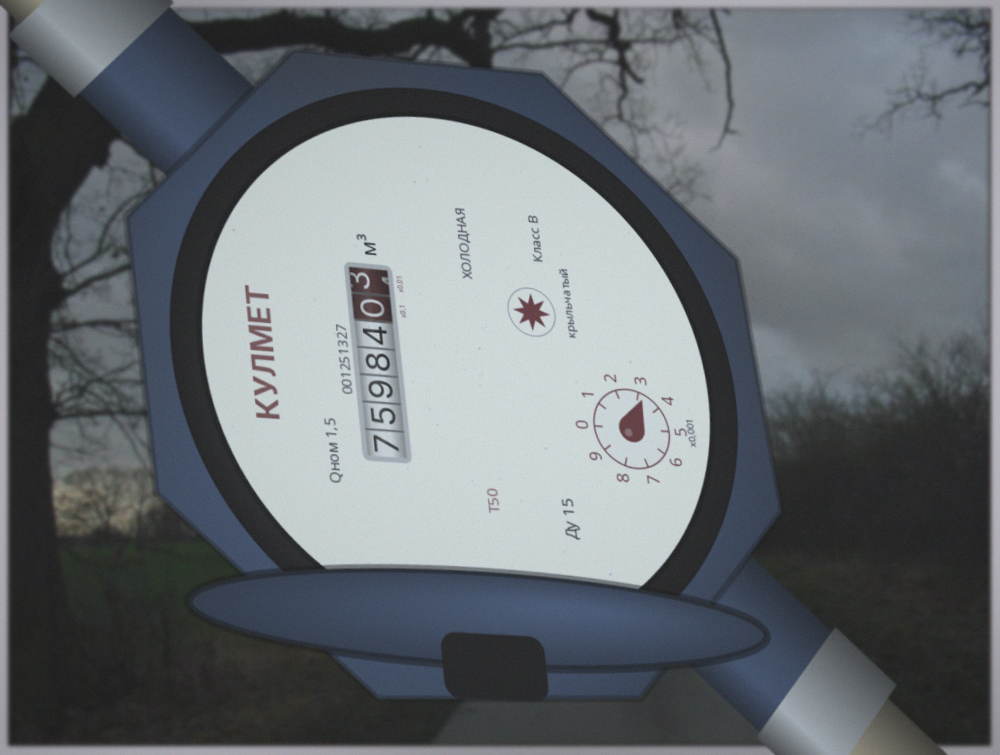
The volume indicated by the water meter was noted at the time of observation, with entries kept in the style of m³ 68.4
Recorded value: m³ 75984.033
